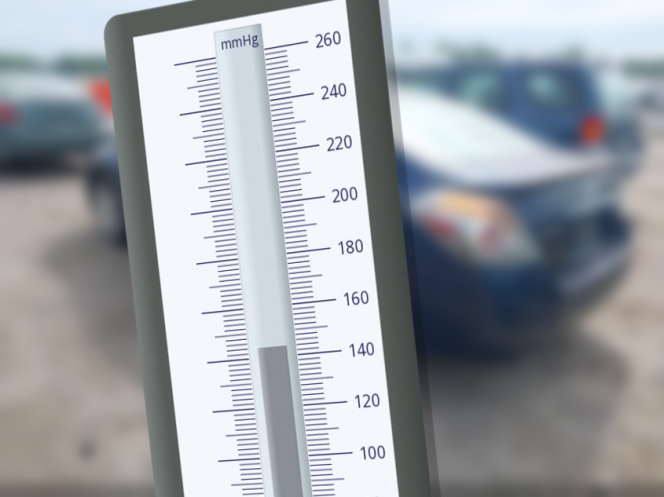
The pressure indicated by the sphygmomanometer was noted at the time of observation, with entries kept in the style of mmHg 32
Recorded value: mmHg 144
